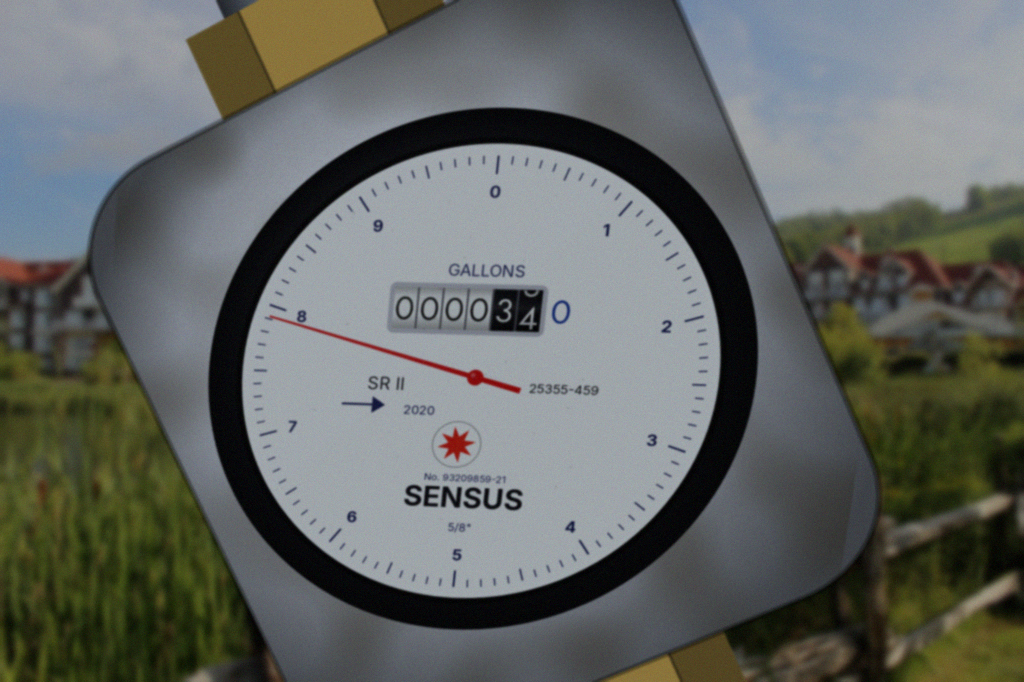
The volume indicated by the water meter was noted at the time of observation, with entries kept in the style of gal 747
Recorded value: gal 337.9
